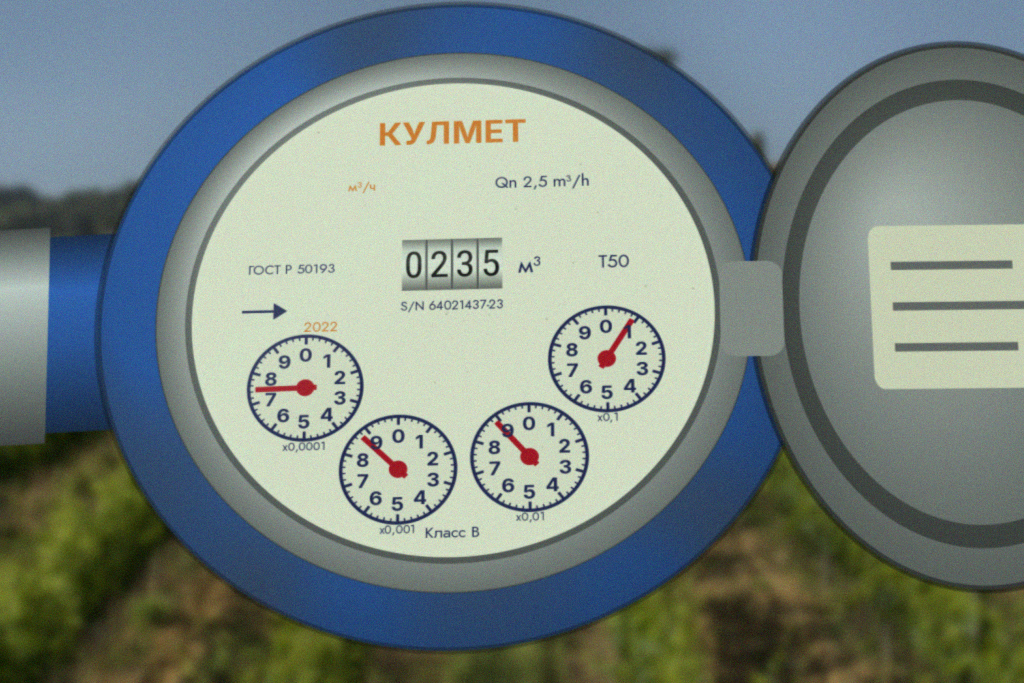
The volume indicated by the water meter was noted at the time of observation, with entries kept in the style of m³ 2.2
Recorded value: m³ 235.0887
